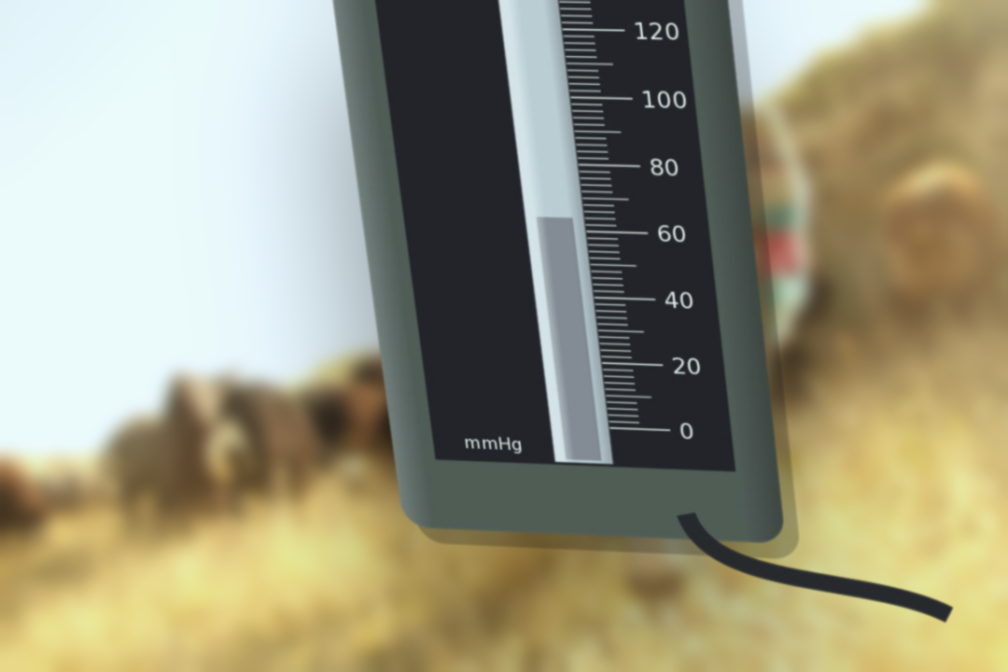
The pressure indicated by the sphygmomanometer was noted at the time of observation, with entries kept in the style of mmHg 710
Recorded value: mmHg 64
